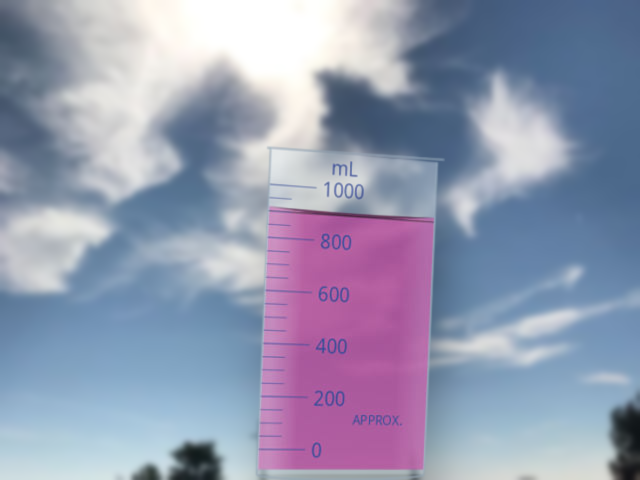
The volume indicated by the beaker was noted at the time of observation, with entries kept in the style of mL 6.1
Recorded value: mL 900
